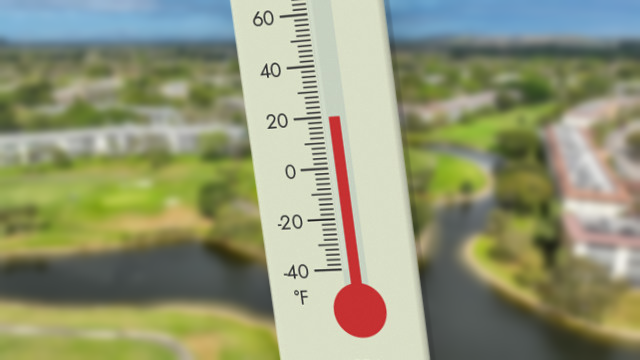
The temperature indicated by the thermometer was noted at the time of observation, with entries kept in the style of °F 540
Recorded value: °F 20
